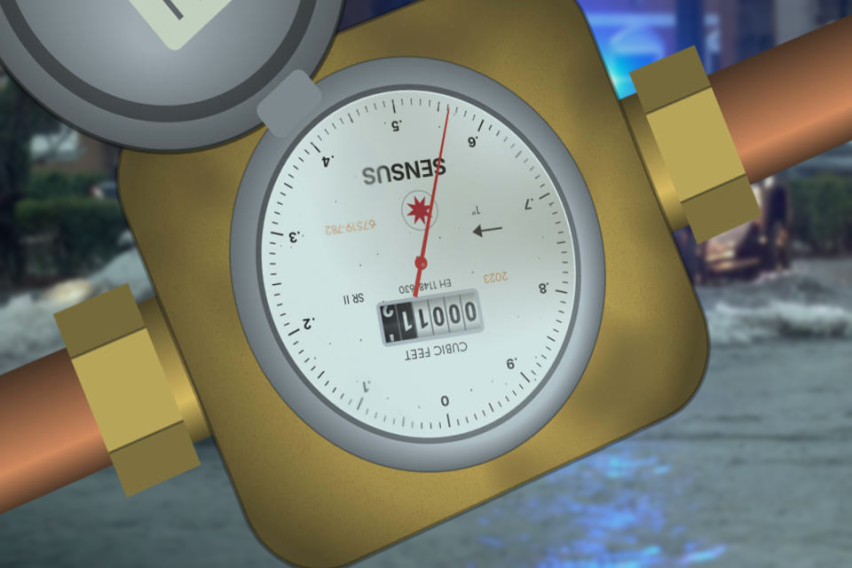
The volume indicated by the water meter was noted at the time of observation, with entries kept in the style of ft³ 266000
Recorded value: ft³ 111.56
